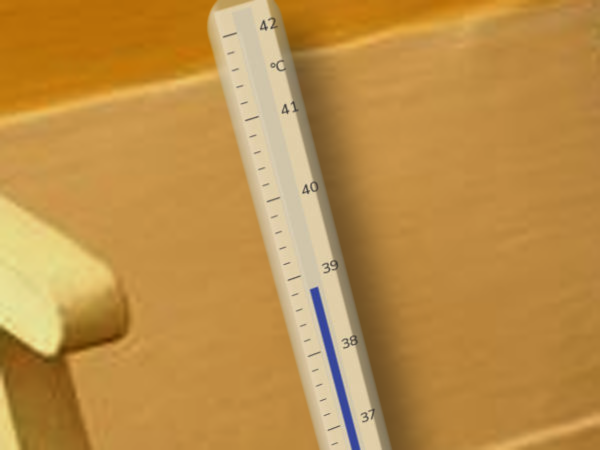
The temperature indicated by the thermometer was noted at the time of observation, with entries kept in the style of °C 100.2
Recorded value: °C 38.8
